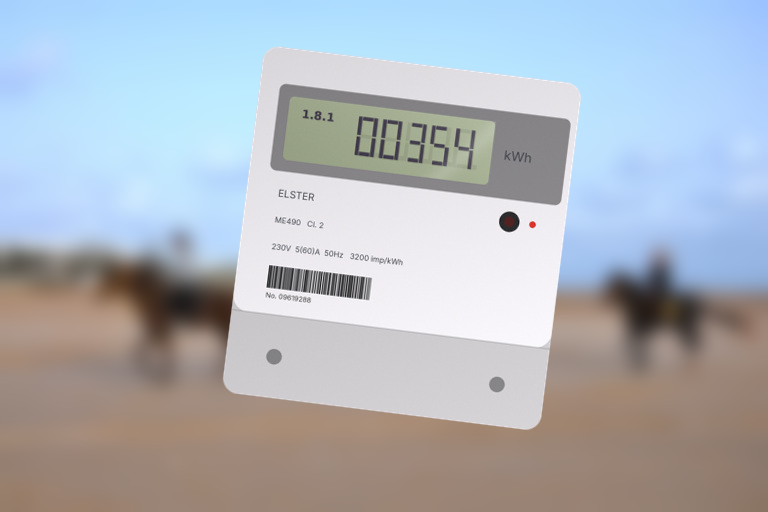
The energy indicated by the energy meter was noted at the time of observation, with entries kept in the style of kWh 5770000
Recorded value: kWh 354
